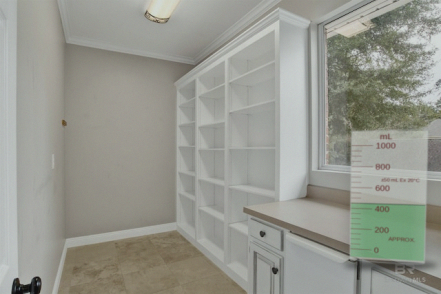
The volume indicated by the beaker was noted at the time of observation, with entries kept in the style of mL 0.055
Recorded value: mL 450
